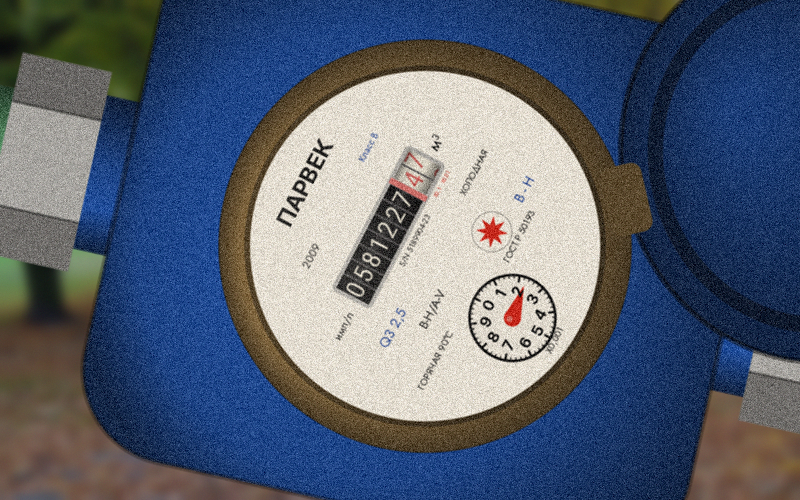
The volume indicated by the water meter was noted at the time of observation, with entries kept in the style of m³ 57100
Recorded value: m³ 581227.472
